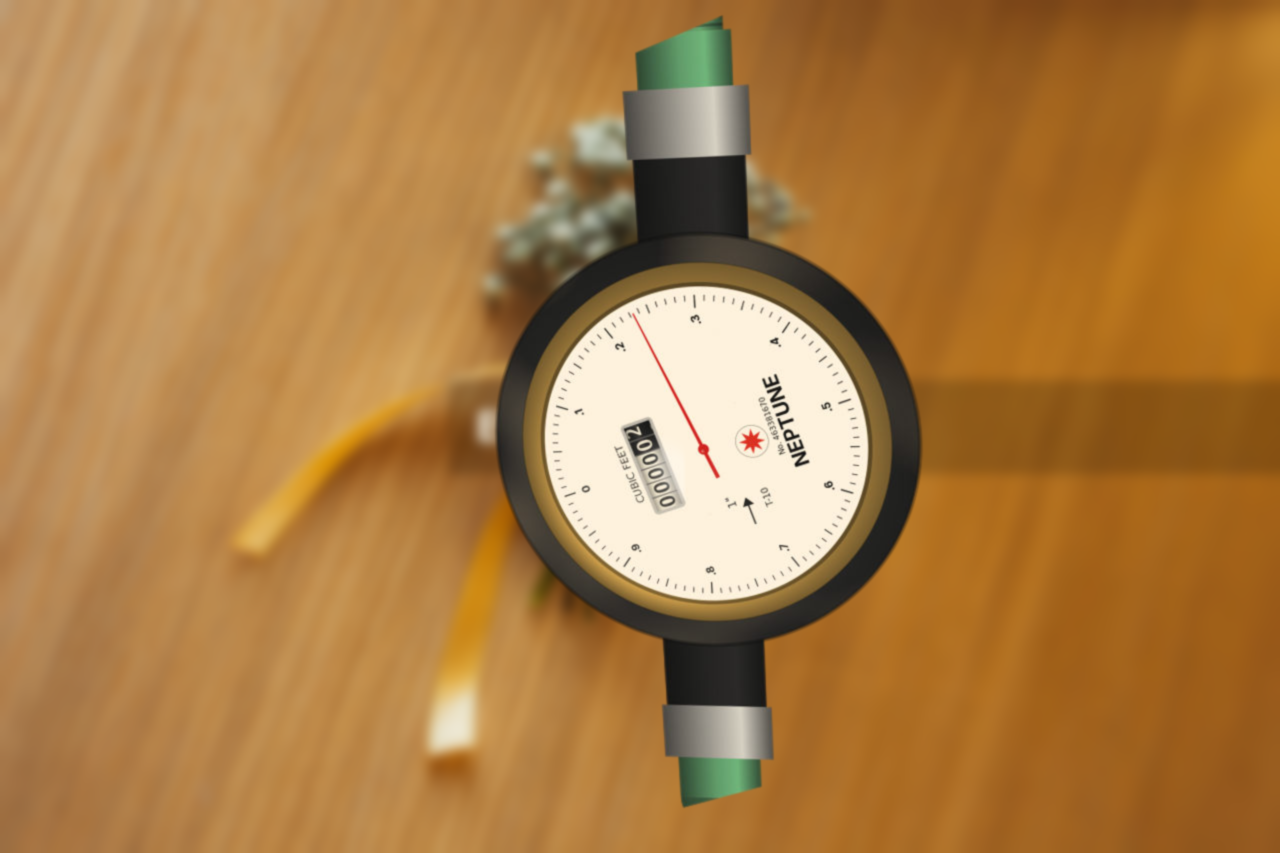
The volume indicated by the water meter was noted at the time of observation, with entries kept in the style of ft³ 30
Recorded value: ft³ 2.23
